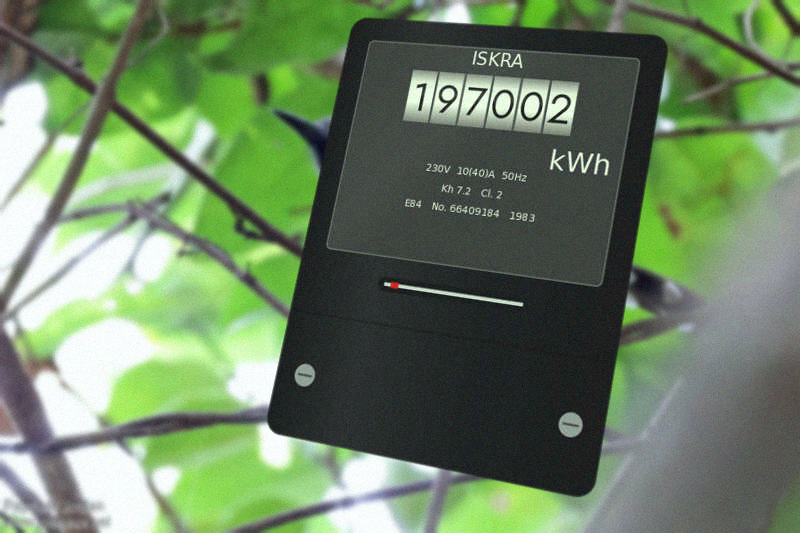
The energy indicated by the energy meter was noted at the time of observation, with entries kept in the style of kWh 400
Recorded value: kWh 197002
